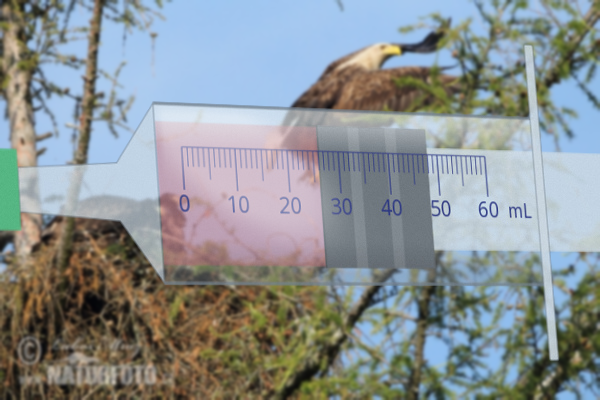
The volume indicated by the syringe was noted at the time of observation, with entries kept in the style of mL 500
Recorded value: mL 26
